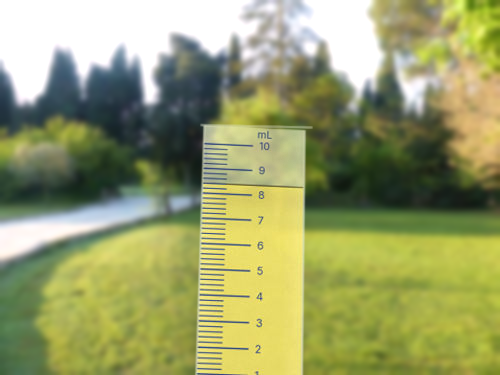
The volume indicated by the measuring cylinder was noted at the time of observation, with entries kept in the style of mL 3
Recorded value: mL 8.4
